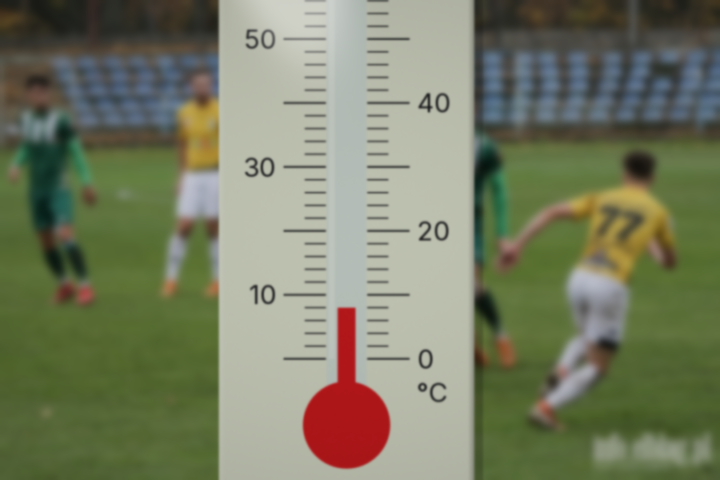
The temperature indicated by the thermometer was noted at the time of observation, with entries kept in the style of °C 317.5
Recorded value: °C 8
